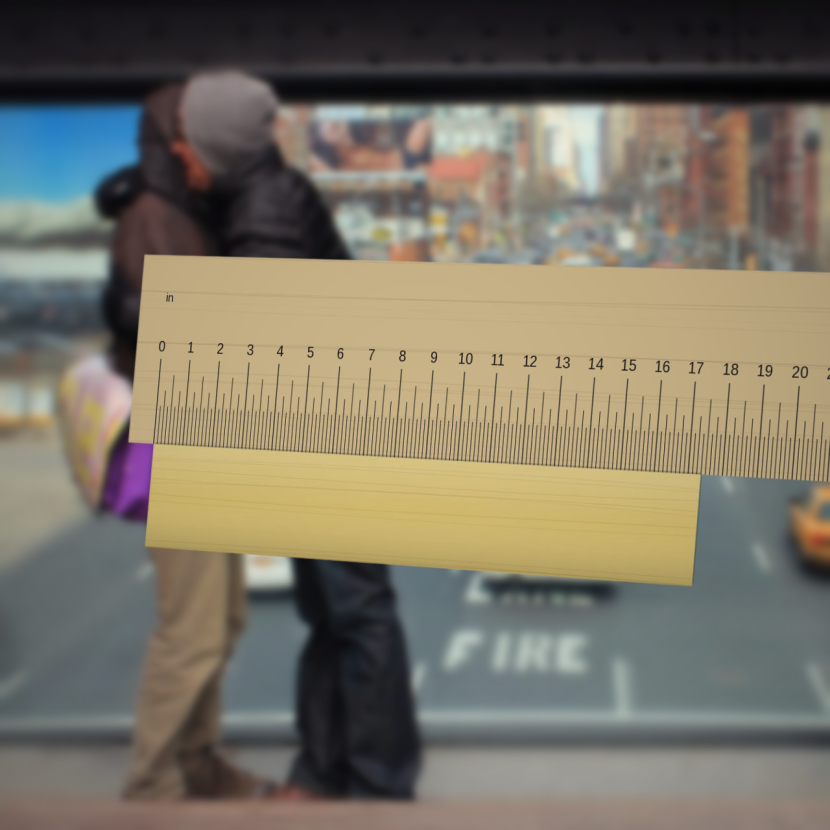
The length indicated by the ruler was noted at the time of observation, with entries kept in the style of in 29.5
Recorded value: in 17.375
